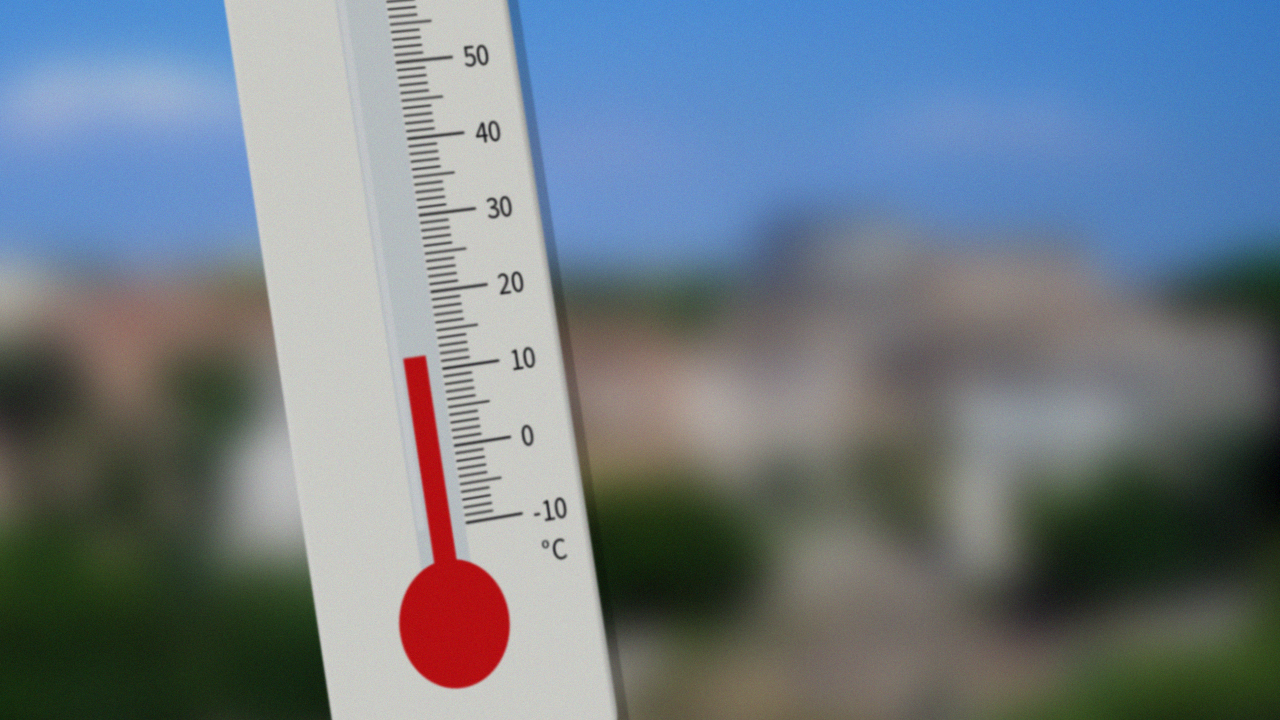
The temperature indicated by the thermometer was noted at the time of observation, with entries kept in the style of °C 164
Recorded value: °C 12
